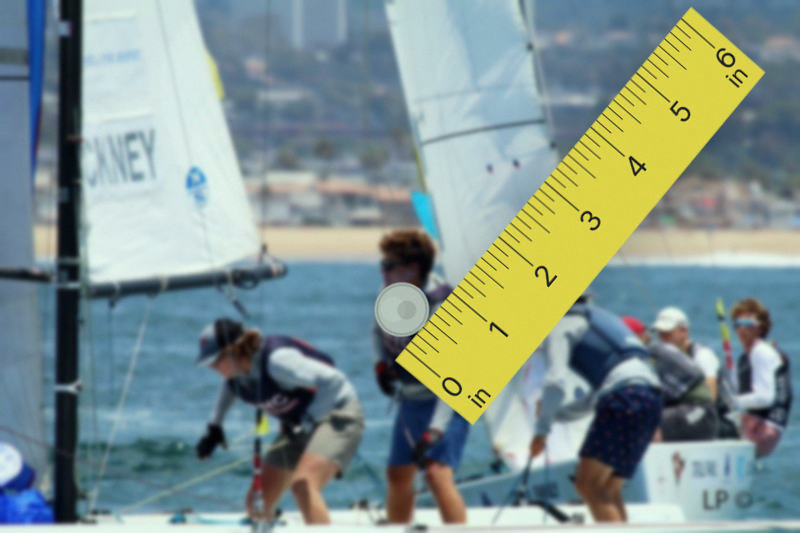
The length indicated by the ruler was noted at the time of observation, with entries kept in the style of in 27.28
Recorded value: in 0.75
